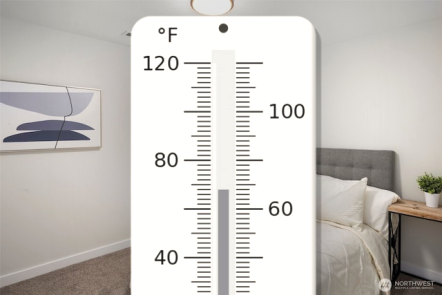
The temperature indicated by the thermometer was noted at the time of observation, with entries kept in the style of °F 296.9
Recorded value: °F 68
